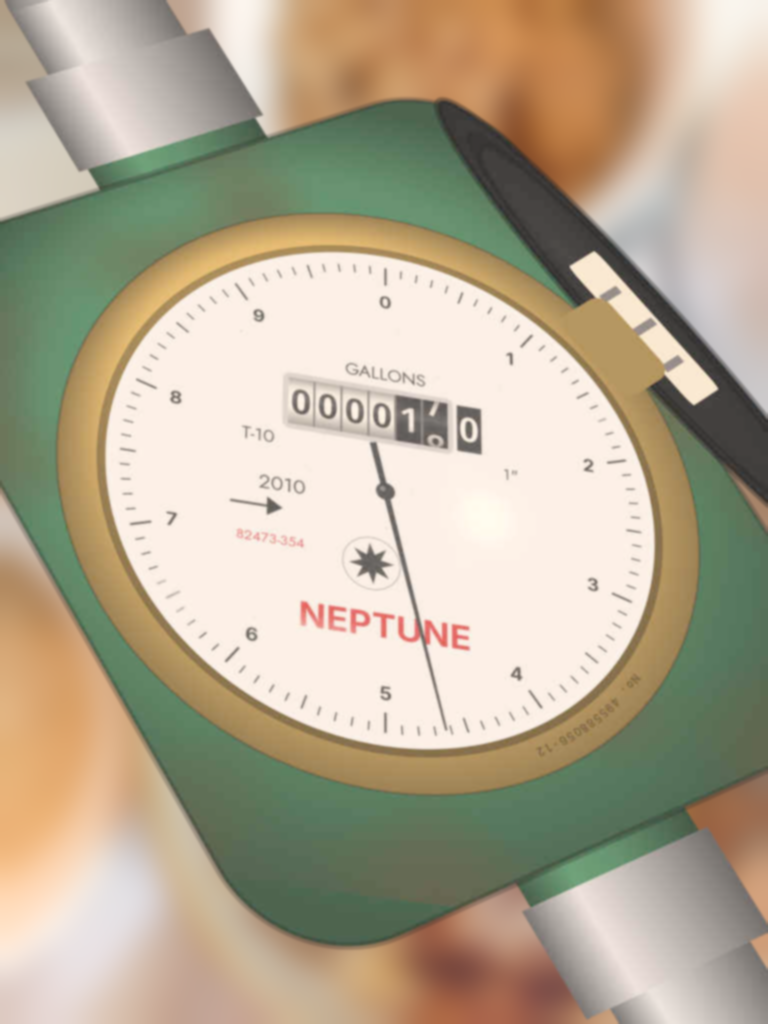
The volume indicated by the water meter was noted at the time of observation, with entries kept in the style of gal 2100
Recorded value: gal 174.6
